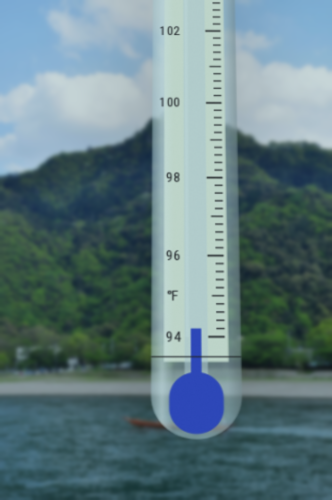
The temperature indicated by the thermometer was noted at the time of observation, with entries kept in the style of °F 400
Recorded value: °F 94.2
